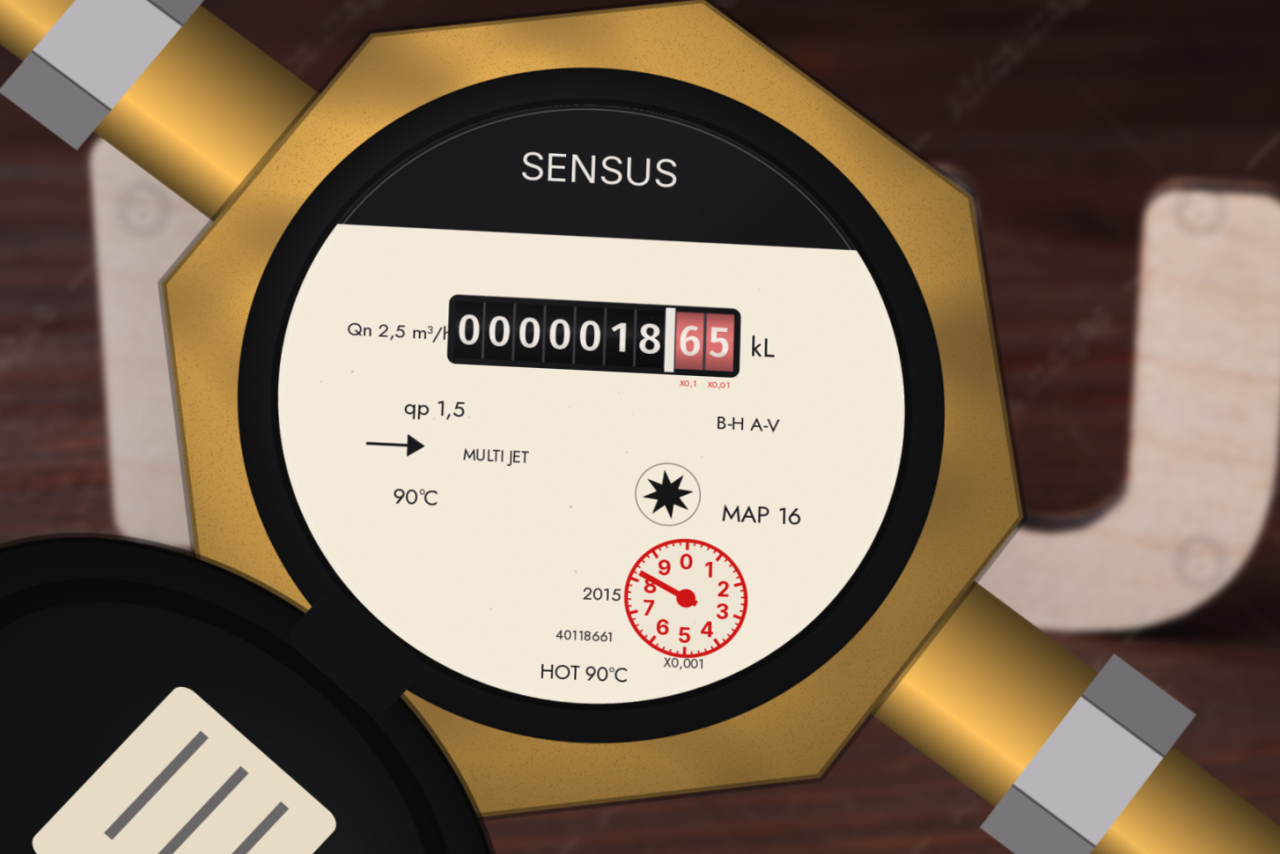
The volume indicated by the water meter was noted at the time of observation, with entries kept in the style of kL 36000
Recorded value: kL 18.658
